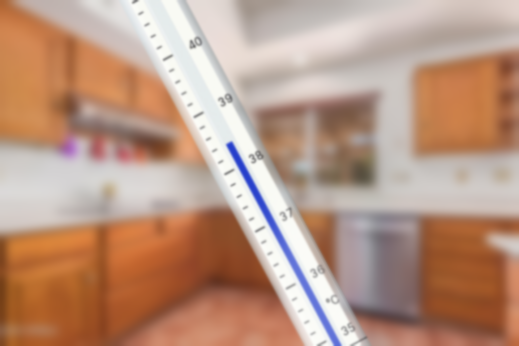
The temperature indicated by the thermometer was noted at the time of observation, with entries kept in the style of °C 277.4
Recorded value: °C 38.4
